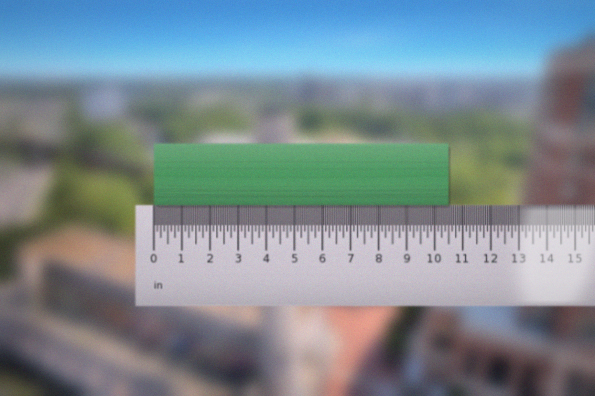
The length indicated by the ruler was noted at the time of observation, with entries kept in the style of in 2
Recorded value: in 10.5
